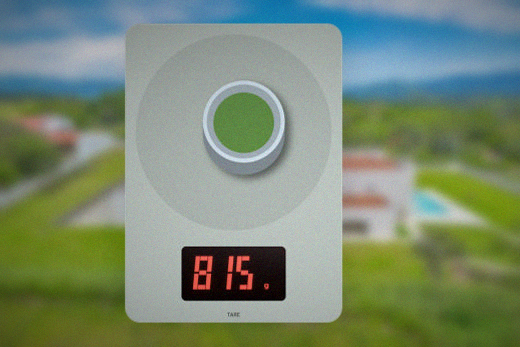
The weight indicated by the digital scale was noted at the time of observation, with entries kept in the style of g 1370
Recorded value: g 815
